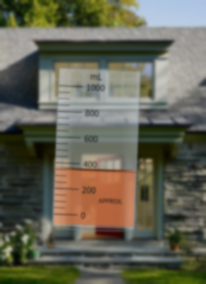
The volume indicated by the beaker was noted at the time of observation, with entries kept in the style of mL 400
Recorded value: mL 350
